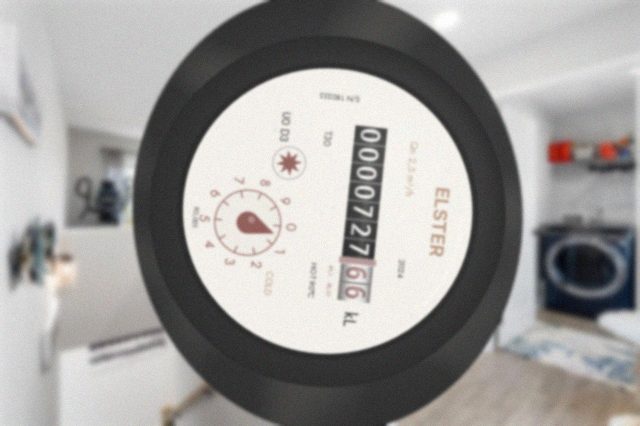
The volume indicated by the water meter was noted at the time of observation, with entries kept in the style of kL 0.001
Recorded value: kL 727.660
